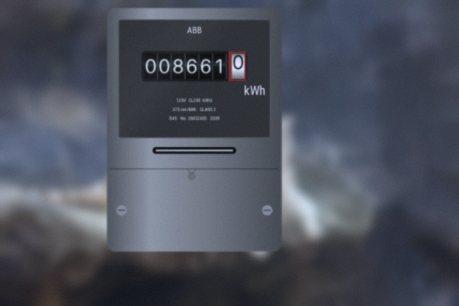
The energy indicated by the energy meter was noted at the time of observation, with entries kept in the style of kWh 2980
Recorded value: kWh 8661.0
